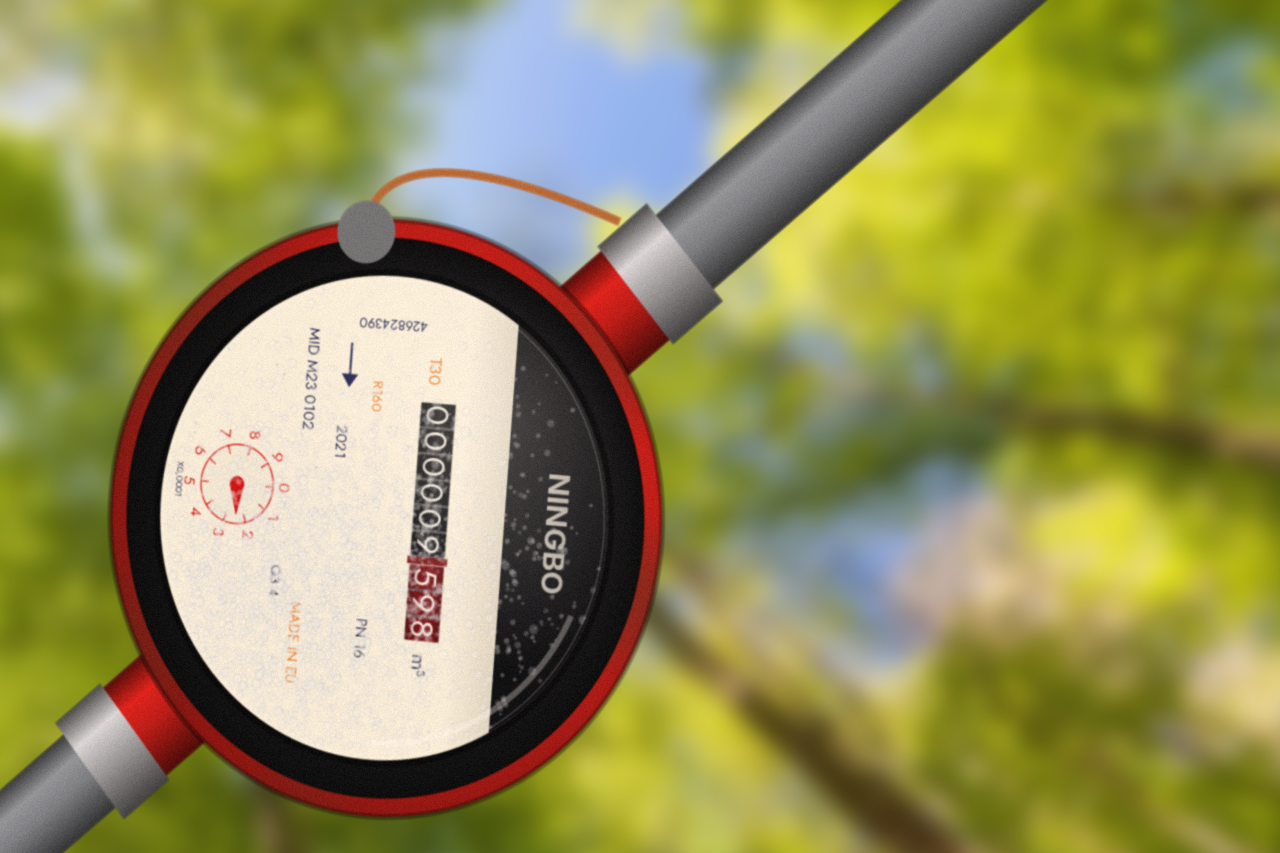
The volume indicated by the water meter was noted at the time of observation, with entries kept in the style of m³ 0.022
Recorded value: m³ 9.5982
